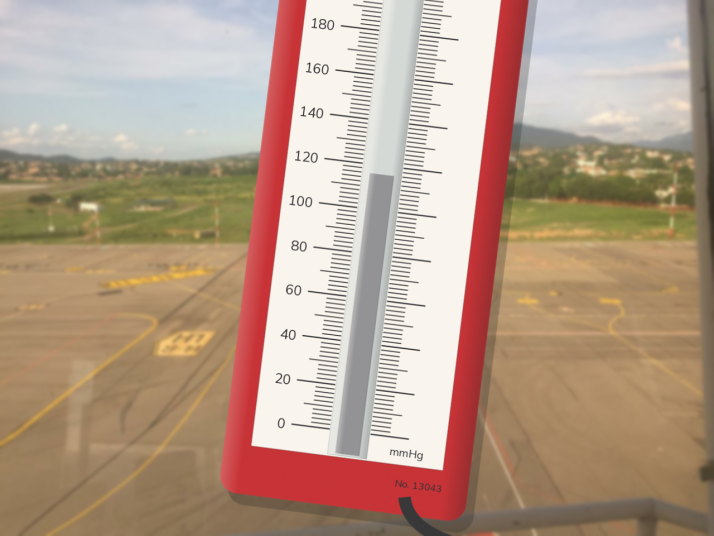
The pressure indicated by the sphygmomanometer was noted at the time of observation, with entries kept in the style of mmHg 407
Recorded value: mmHg 116
